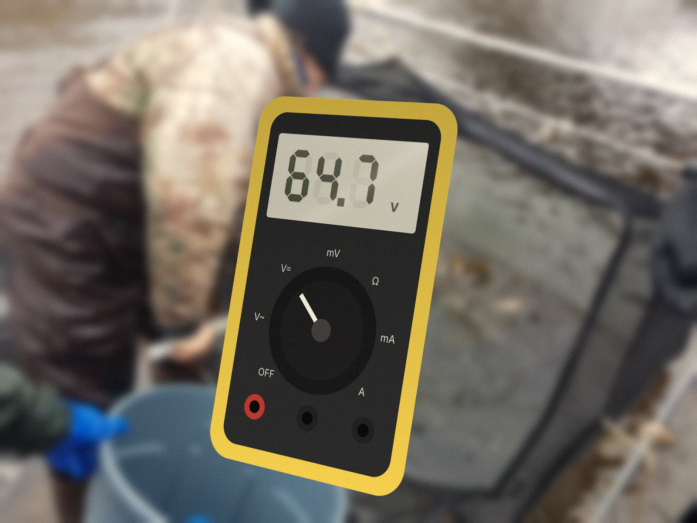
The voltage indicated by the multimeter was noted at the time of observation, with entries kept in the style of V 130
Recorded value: V 64.7
